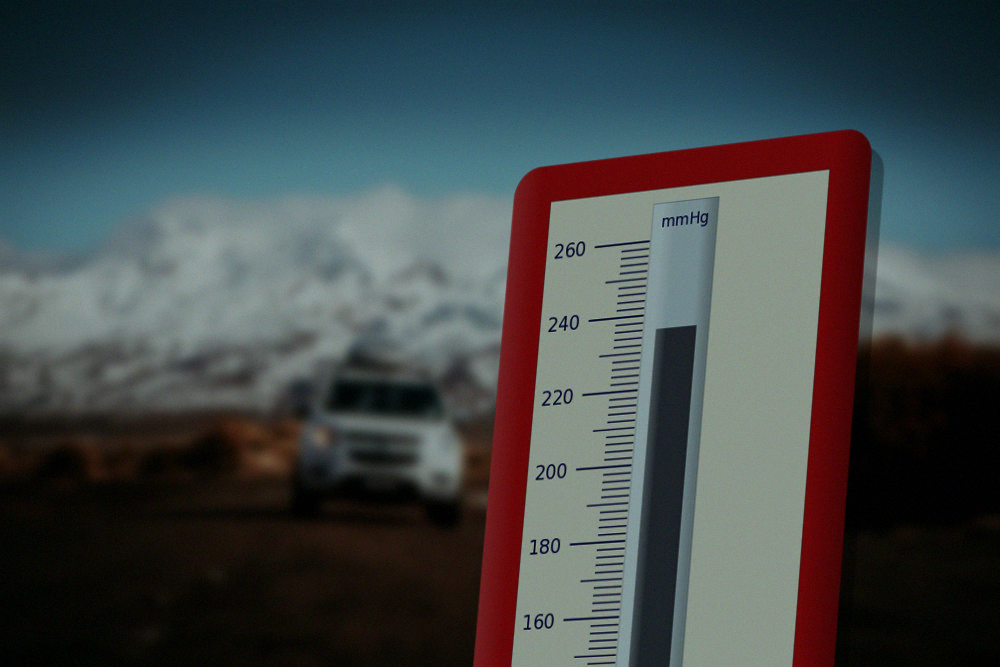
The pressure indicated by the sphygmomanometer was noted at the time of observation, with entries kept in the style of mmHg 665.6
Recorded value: mmHg 236
